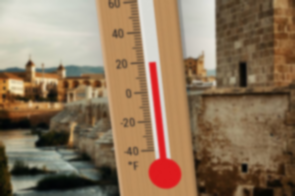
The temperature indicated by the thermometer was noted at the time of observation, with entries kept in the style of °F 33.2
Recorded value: °F 20
